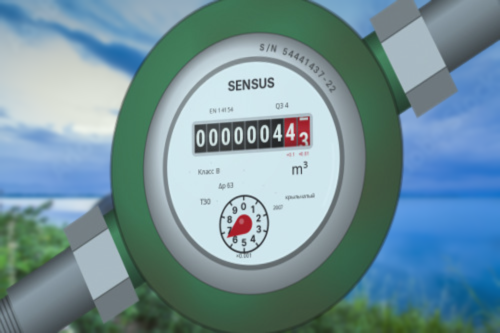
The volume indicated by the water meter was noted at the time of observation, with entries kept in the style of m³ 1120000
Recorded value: m³ 4.426
